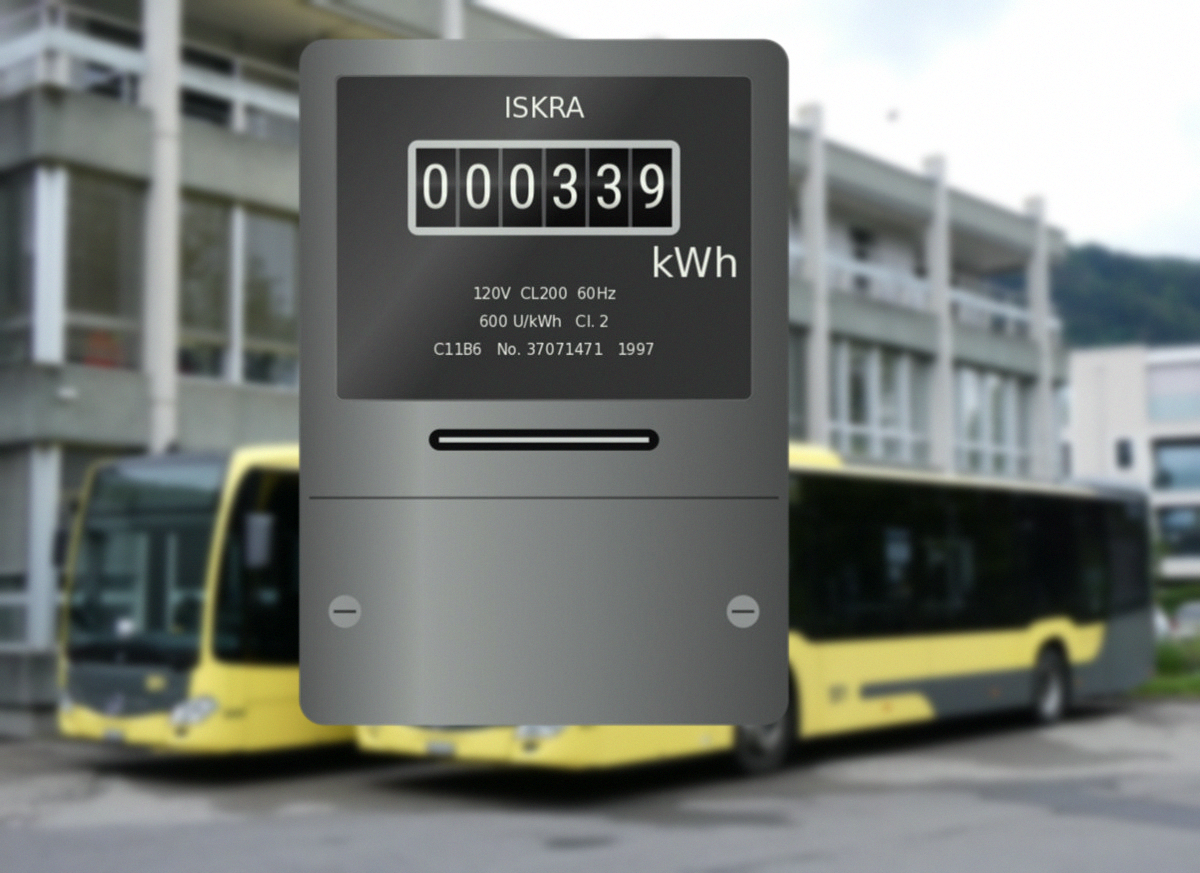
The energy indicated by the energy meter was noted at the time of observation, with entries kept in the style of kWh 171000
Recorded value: kWh 339
